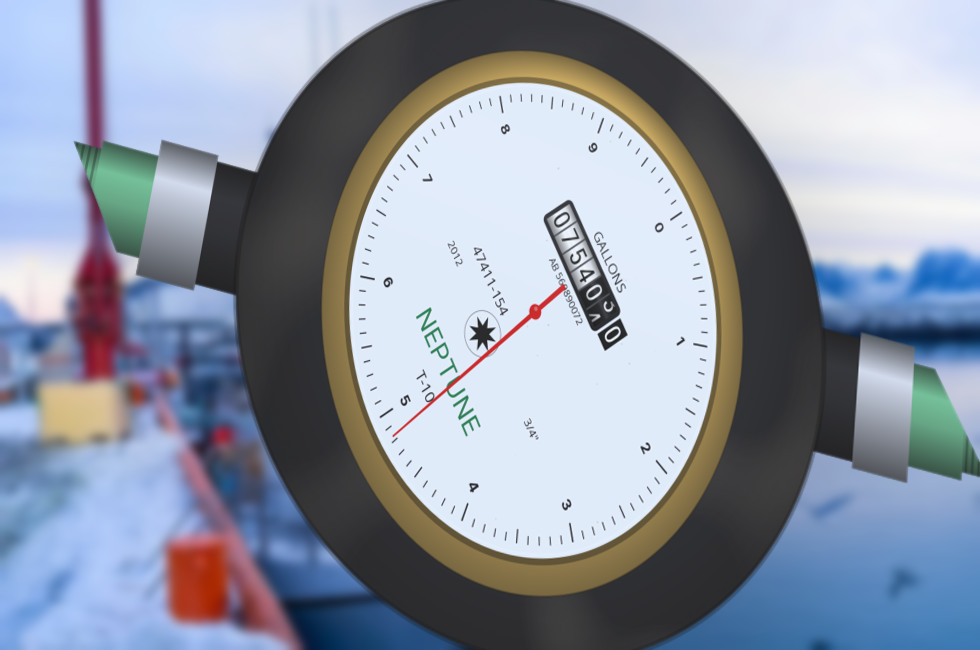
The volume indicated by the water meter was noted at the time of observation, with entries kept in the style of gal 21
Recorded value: gal 754034.8
